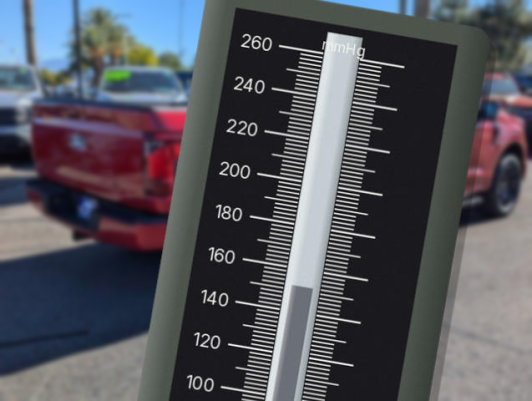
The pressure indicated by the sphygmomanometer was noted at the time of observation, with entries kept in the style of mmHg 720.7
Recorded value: mmHg 152
